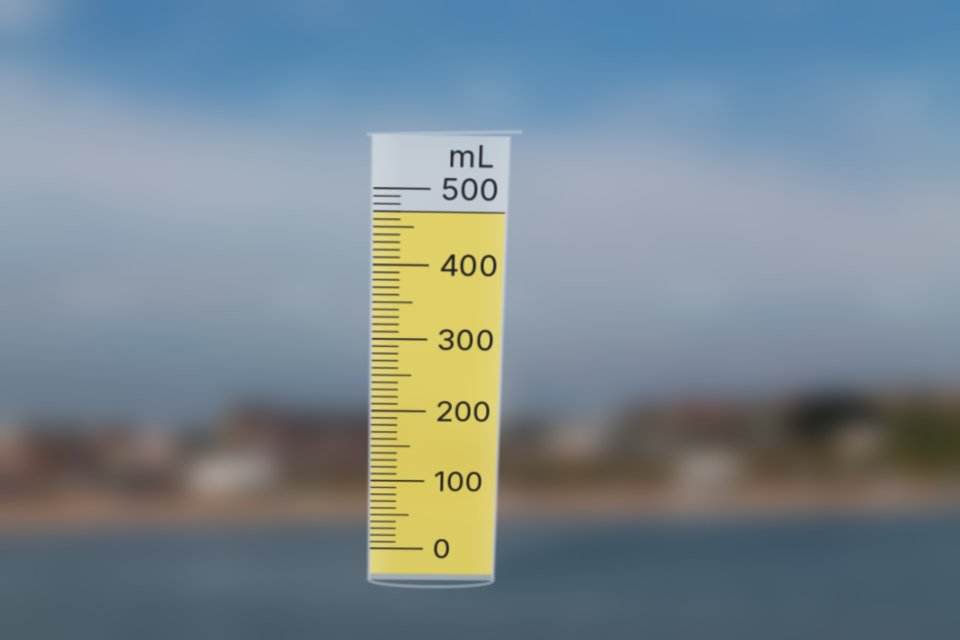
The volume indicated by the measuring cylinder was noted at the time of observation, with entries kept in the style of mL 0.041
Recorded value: mL 470
